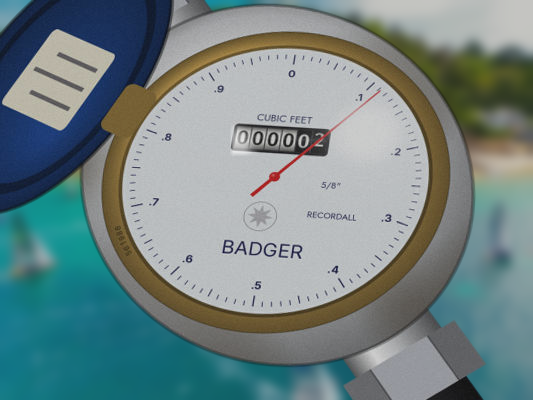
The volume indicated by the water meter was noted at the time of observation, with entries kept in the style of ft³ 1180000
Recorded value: ft³ 2.11
